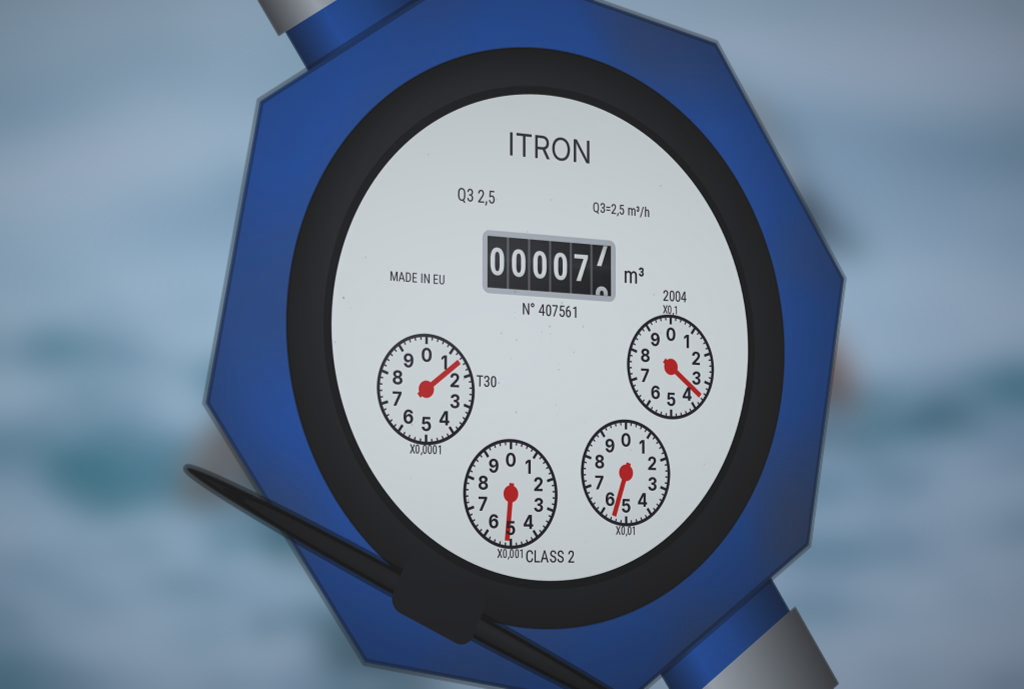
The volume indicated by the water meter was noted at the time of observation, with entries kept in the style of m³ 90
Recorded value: m³ 77.3551
